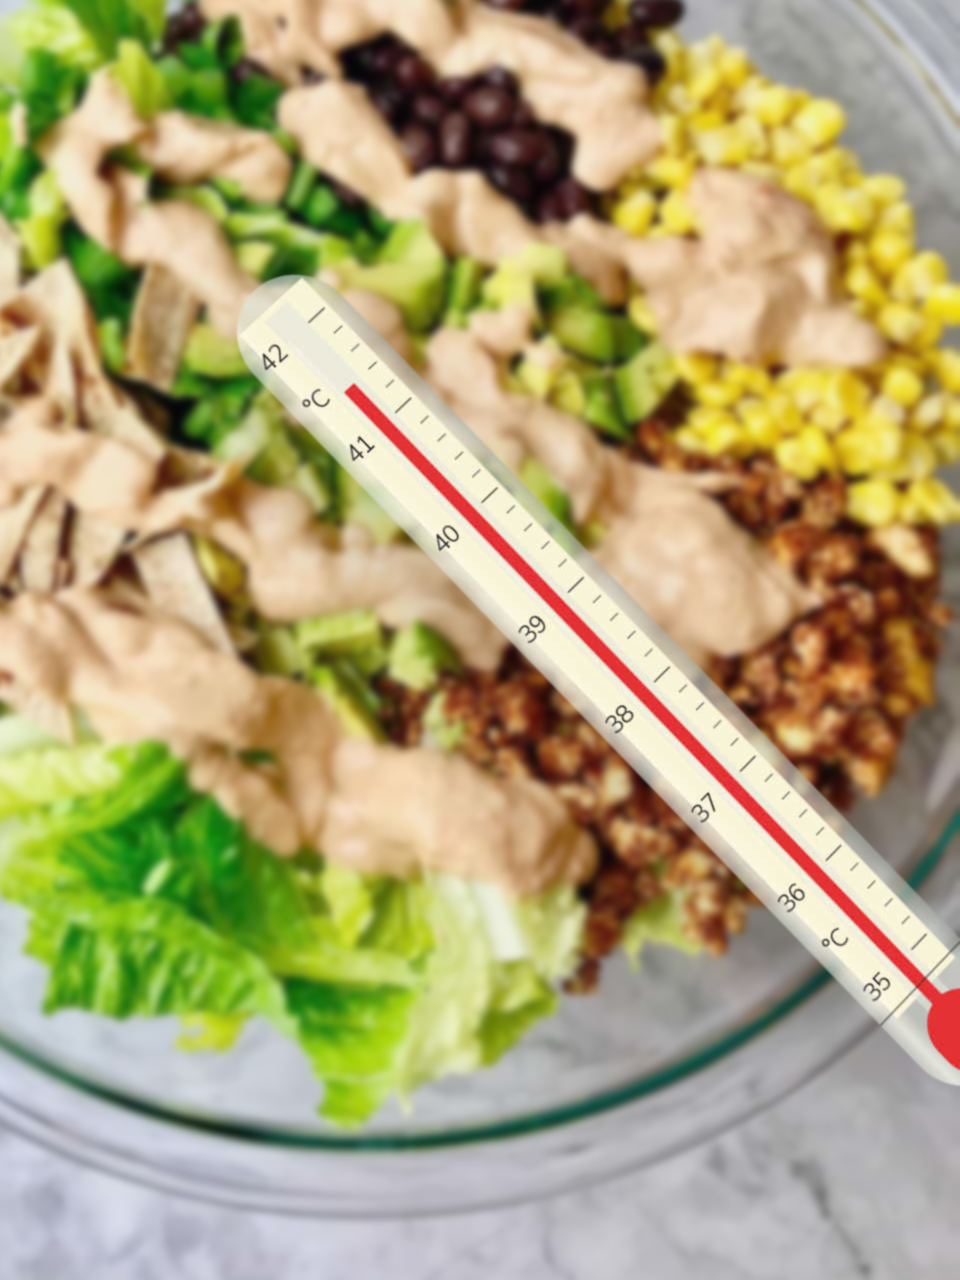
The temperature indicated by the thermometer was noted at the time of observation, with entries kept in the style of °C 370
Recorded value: °C 41.4
